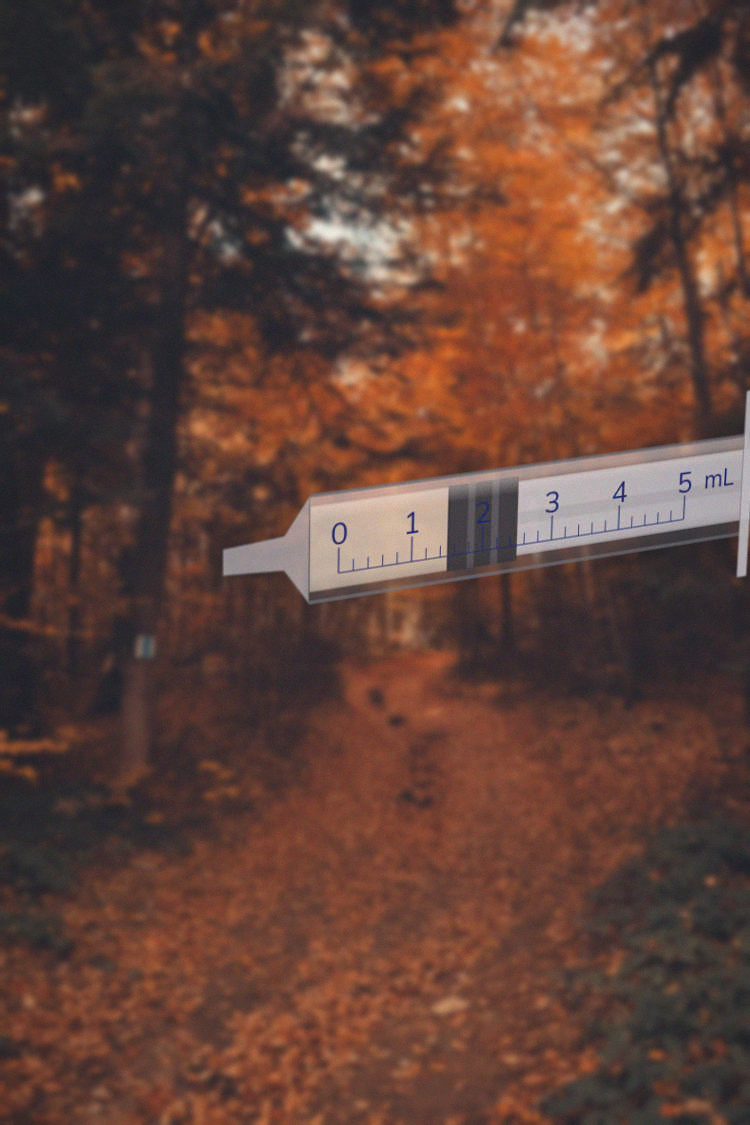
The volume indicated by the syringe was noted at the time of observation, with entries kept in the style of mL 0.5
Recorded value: mL 1.5
